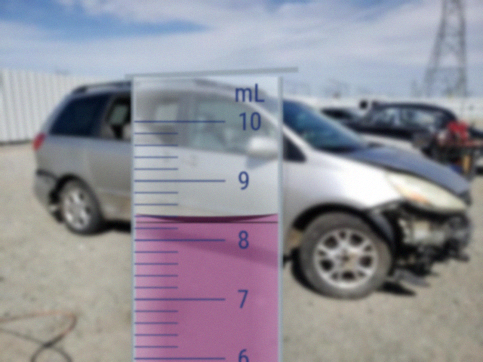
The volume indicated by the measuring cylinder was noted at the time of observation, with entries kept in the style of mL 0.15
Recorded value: mL 8.3
